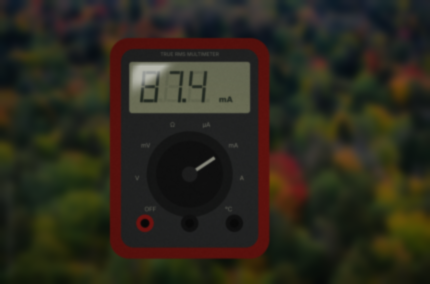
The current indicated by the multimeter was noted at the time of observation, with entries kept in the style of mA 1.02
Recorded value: mA 87.4
